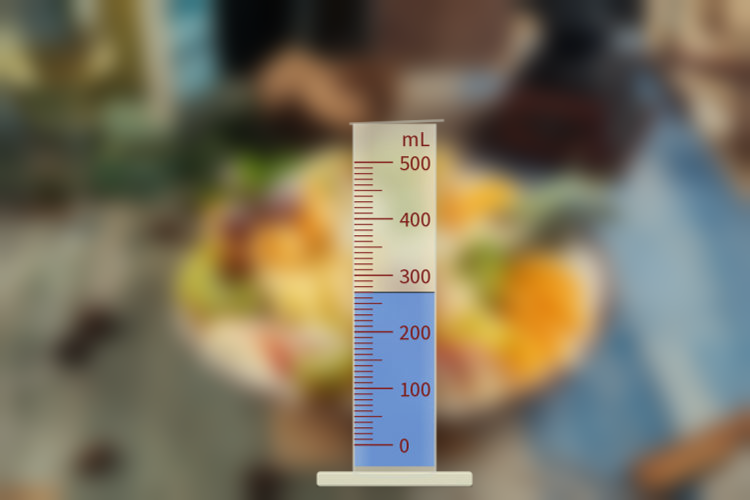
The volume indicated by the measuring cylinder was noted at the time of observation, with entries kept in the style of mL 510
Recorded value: mL 270
